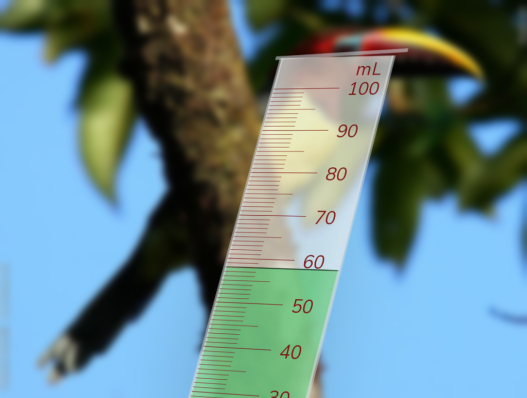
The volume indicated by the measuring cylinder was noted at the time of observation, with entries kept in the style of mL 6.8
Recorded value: mL 58
